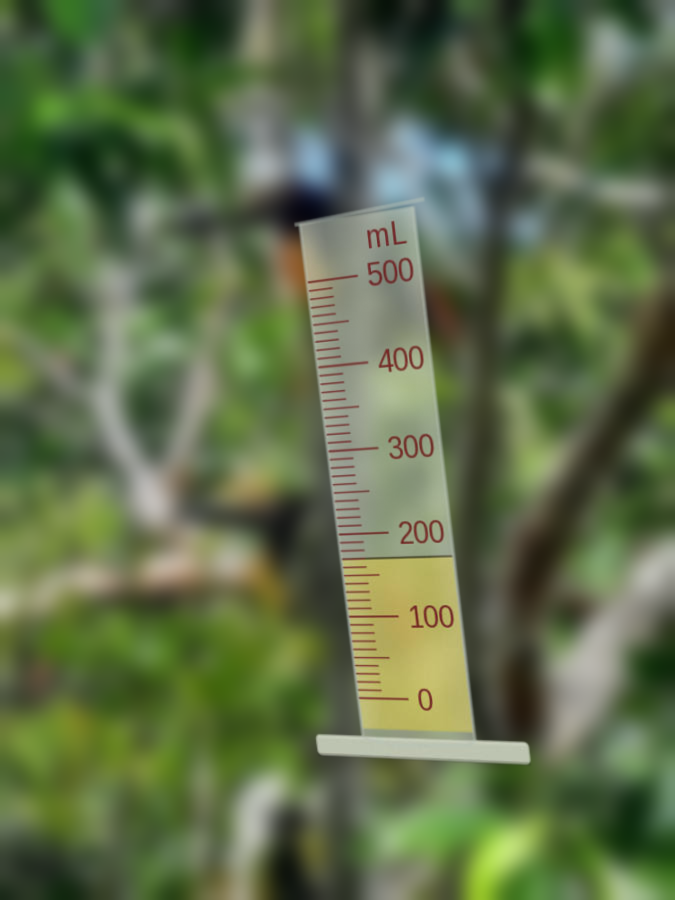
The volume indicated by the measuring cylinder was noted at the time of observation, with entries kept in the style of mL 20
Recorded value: mL 170
